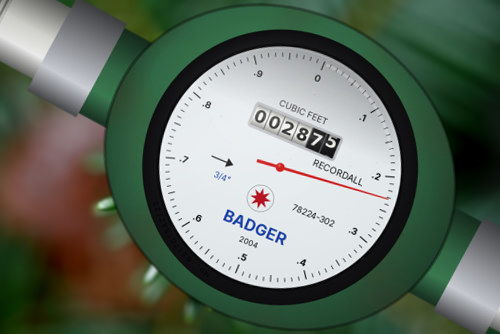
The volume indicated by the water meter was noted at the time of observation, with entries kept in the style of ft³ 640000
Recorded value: ft³ 2875.23
